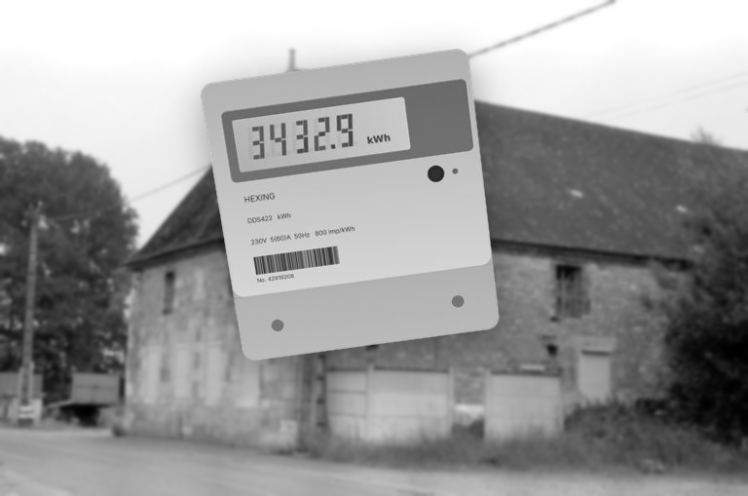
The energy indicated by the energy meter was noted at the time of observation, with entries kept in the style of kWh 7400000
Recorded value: kWh 3432.9
